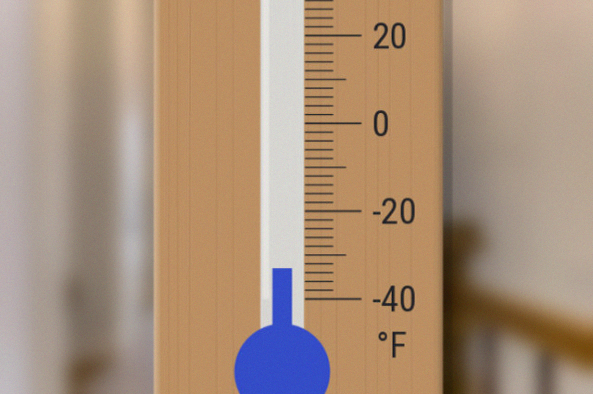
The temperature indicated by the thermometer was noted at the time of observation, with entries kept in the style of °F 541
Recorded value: °F -33
